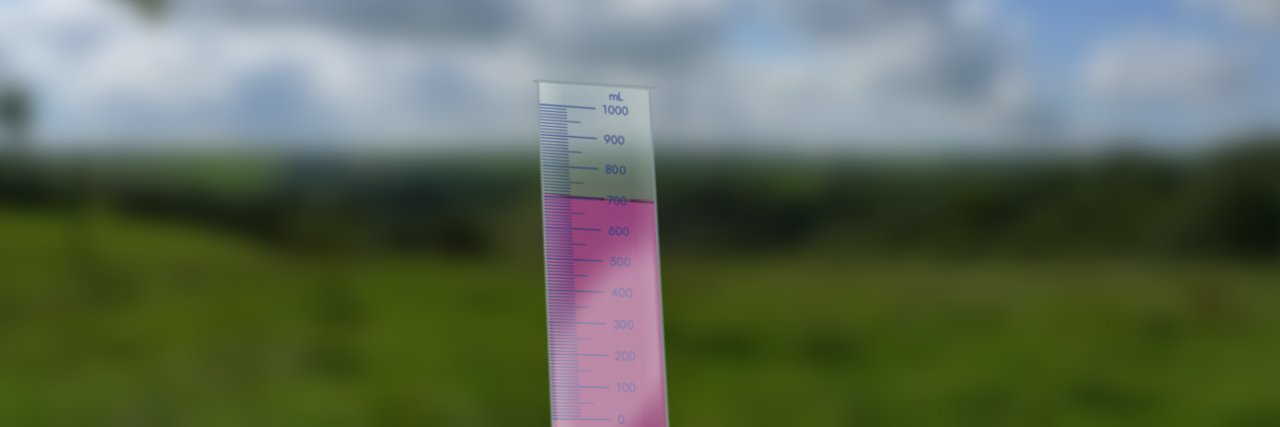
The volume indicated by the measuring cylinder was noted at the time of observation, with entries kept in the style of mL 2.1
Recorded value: mL 700
